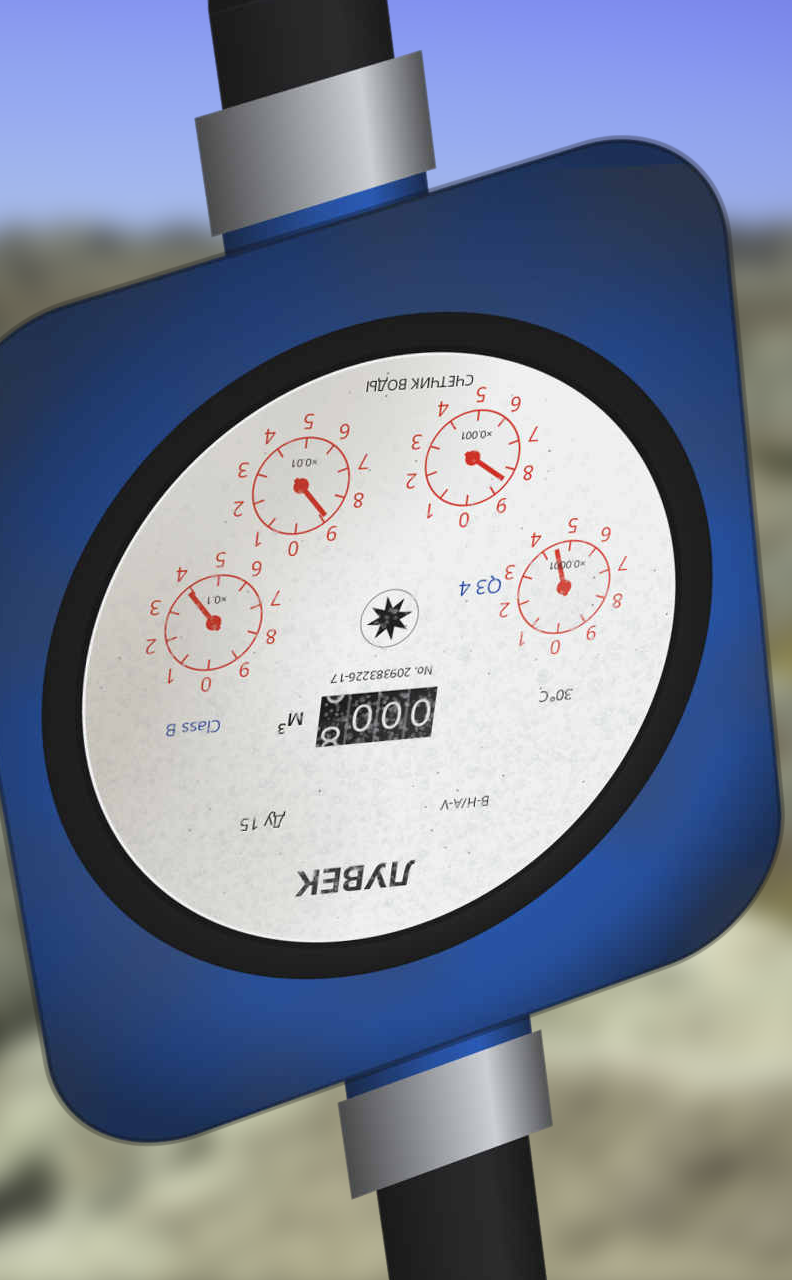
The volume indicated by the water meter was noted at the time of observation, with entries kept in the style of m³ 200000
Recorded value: m³ 8.3884
